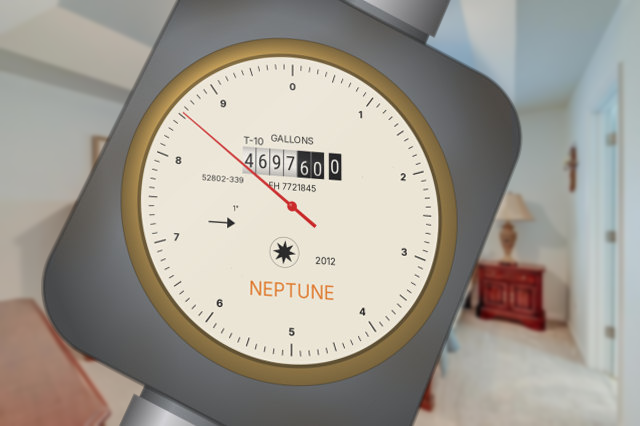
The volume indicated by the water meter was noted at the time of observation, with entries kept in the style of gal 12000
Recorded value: gal 4697598.5
